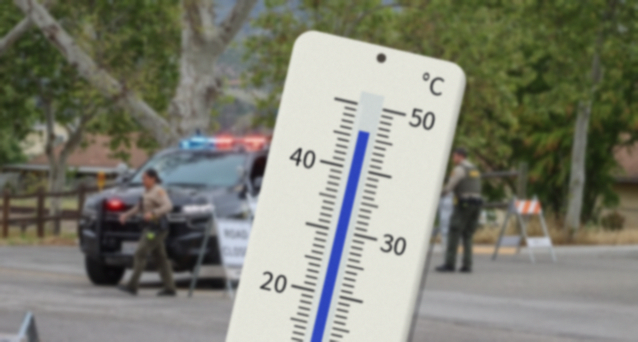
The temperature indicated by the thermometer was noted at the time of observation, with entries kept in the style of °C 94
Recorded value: °C 46
